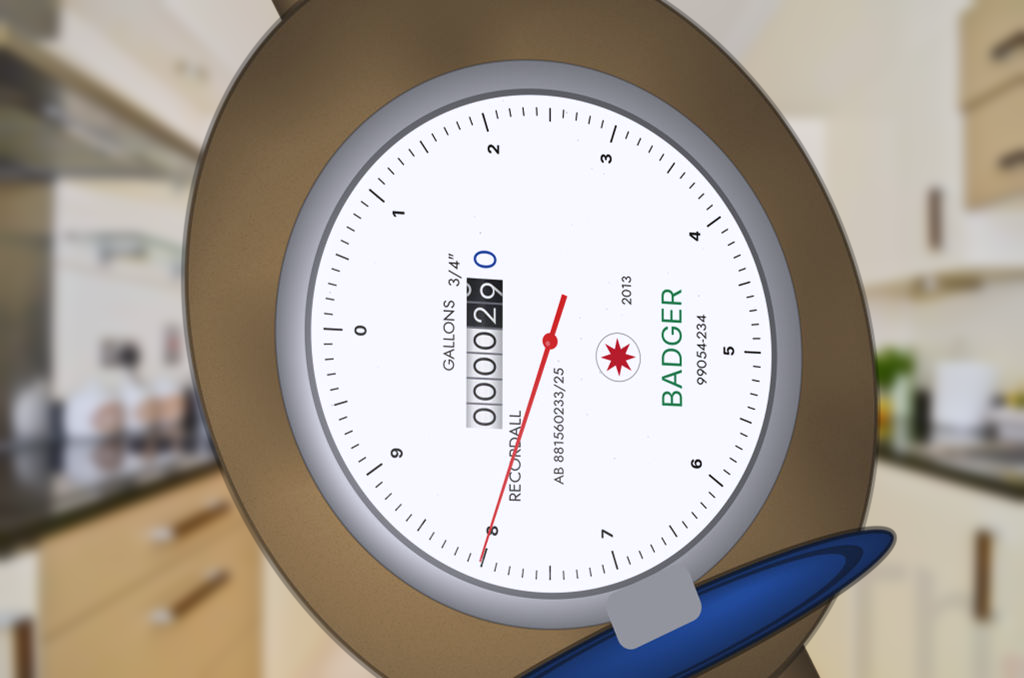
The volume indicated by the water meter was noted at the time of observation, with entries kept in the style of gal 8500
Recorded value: gal 288.0
